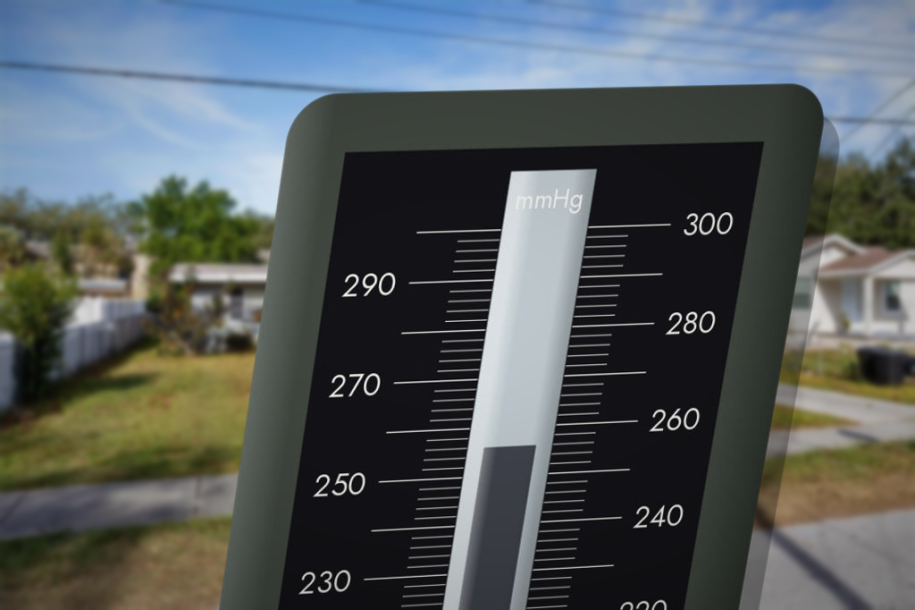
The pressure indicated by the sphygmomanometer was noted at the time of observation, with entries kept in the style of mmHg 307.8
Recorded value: mmHg 256
